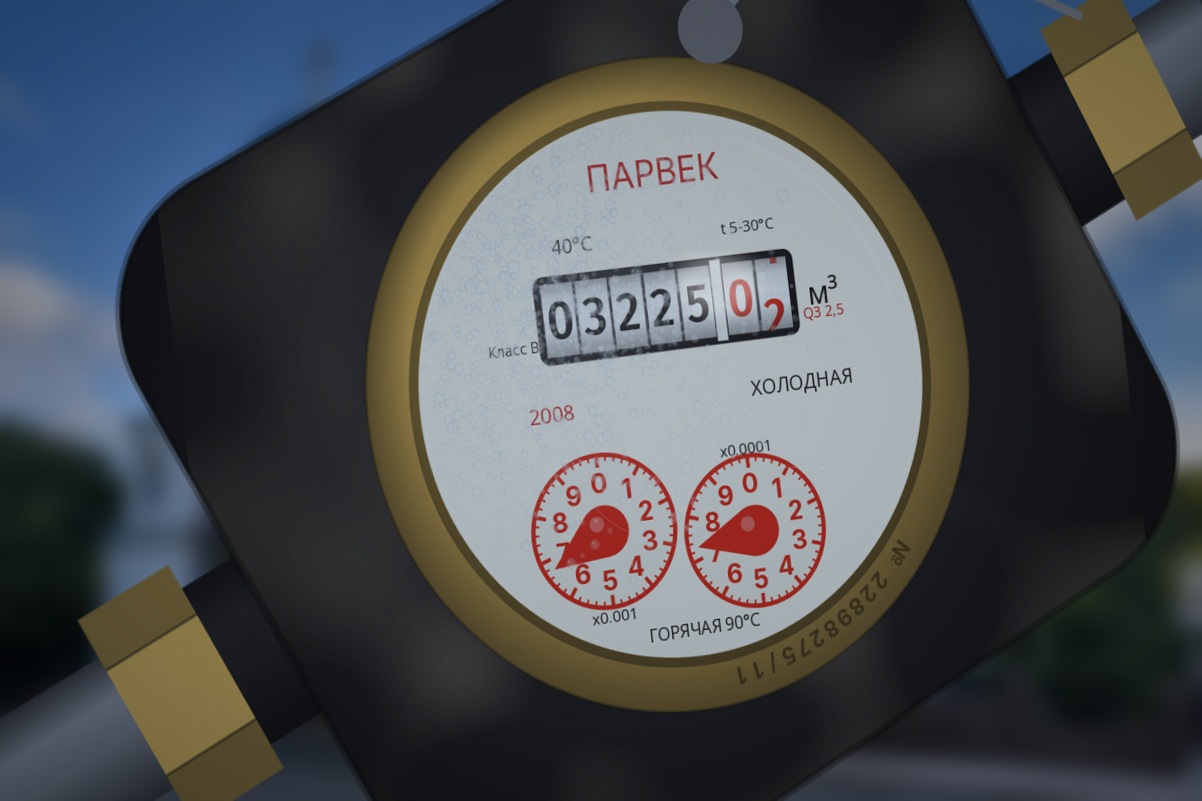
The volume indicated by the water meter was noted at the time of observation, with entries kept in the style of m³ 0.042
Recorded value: m³ 3225.0167
